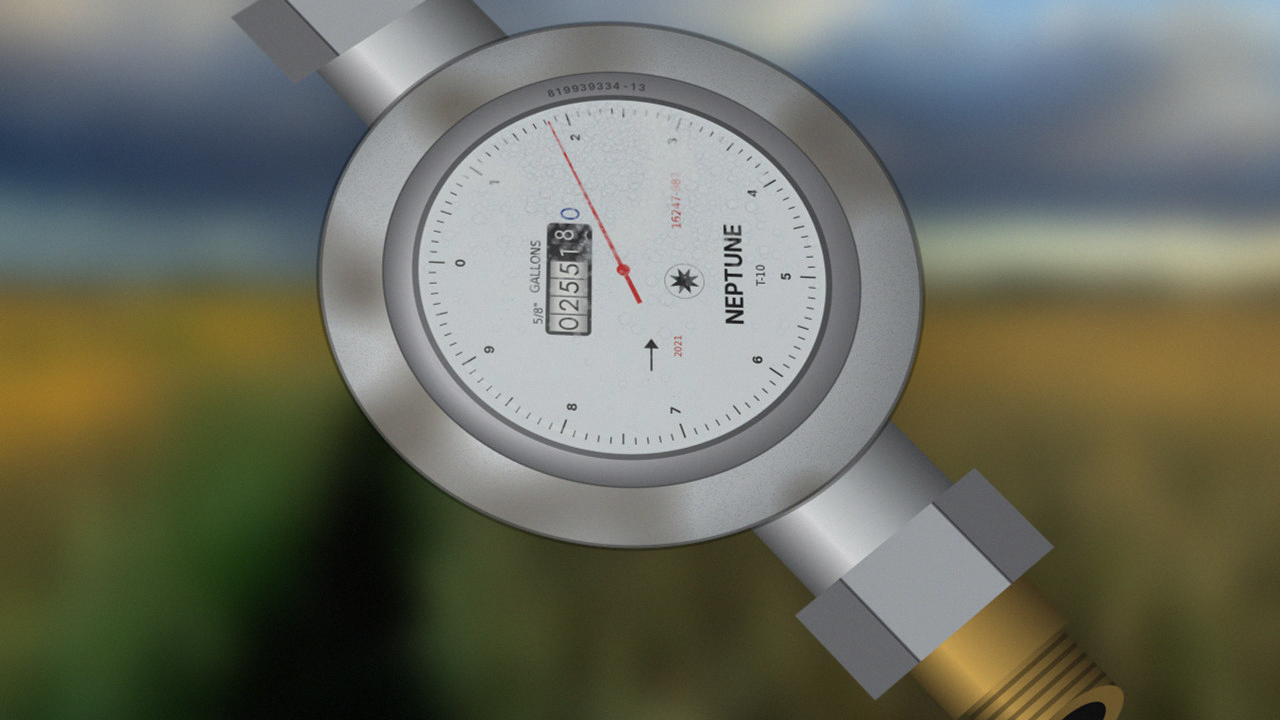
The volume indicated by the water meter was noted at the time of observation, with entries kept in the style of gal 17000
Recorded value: gal 255181.8
